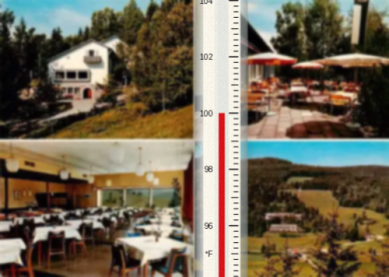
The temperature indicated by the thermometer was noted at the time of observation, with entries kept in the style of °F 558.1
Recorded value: °F 100
